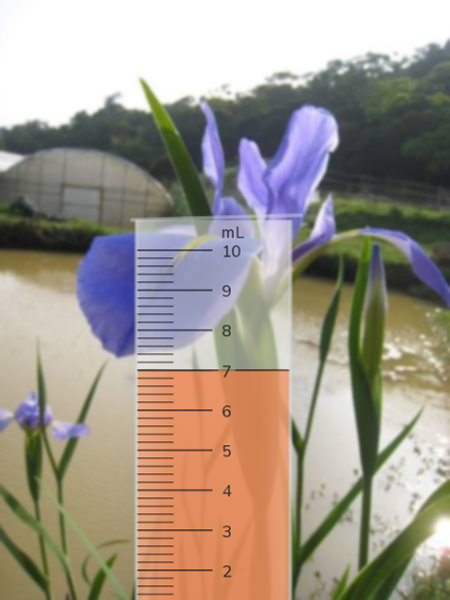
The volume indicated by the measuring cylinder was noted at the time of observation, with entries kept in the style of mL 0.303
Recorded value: mL 7
